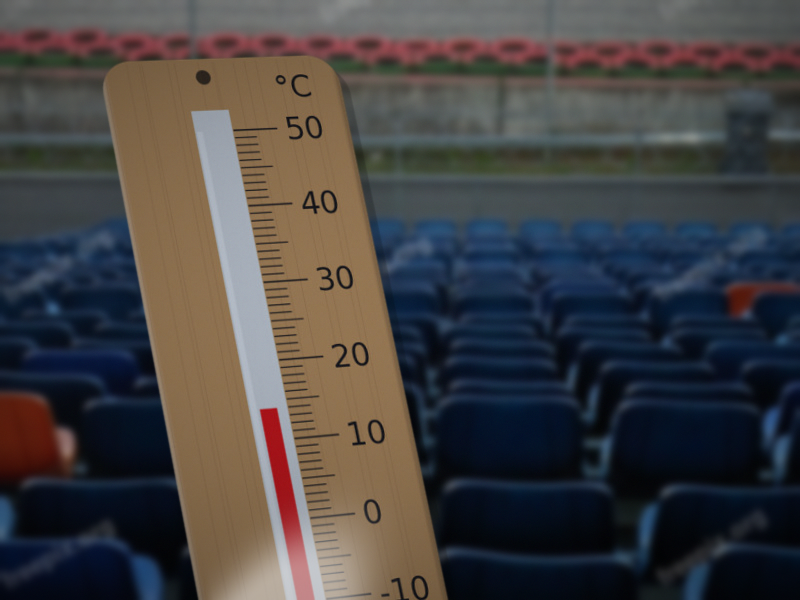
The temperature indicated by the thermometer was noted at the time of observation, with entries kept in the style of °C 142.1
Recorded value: °C 14
